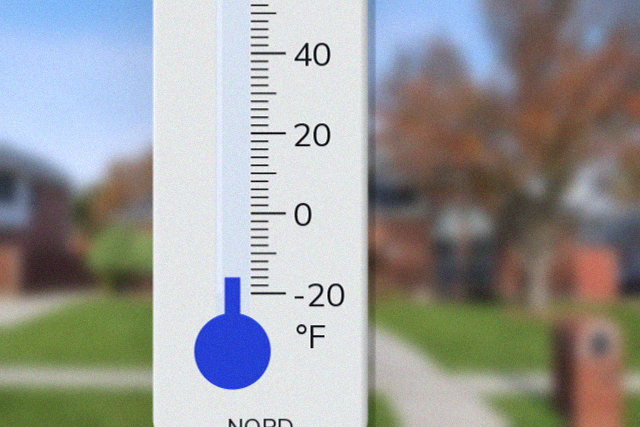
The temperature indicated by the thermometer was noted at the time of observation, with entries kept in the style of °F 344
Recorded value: °F -16
